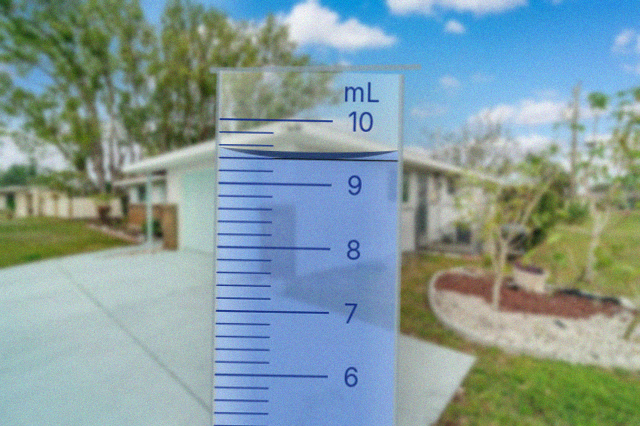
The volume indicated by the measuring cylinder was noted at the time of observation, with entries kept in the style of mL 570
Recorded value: mL 9.4
